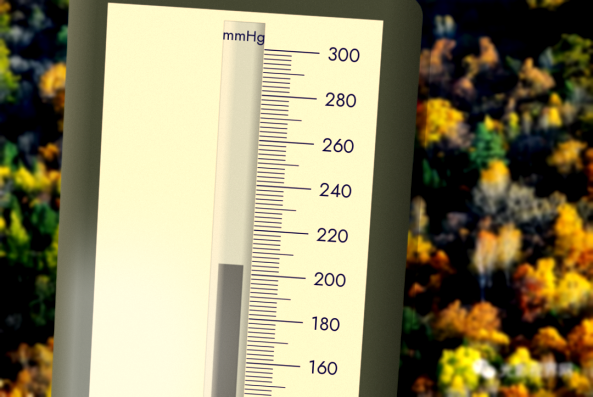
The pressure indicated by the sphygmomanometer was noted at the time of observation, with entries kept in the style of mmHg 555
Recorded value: mmHg 204
